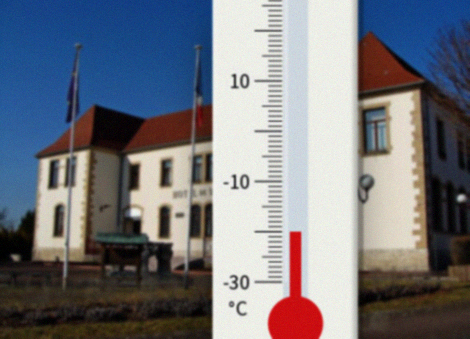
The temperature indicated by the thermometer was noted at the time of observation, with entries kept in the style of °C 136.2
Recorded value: °C -20
